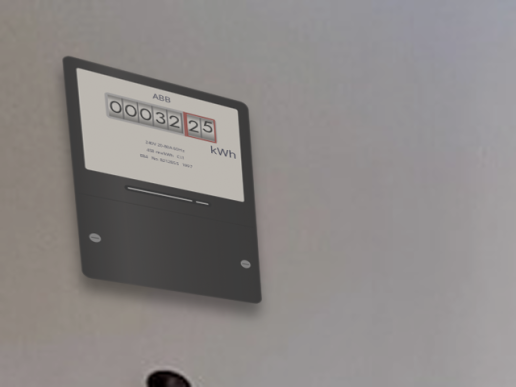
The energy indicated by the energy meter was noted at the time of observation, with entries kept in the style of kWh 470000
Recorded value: kWh 32.25
